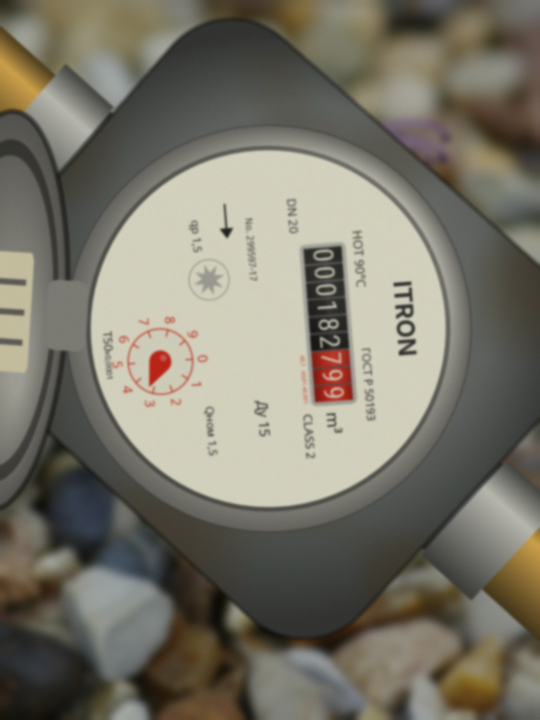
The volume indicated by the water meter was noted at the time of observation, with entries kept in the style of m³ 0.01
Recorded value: m³ 182.7993
